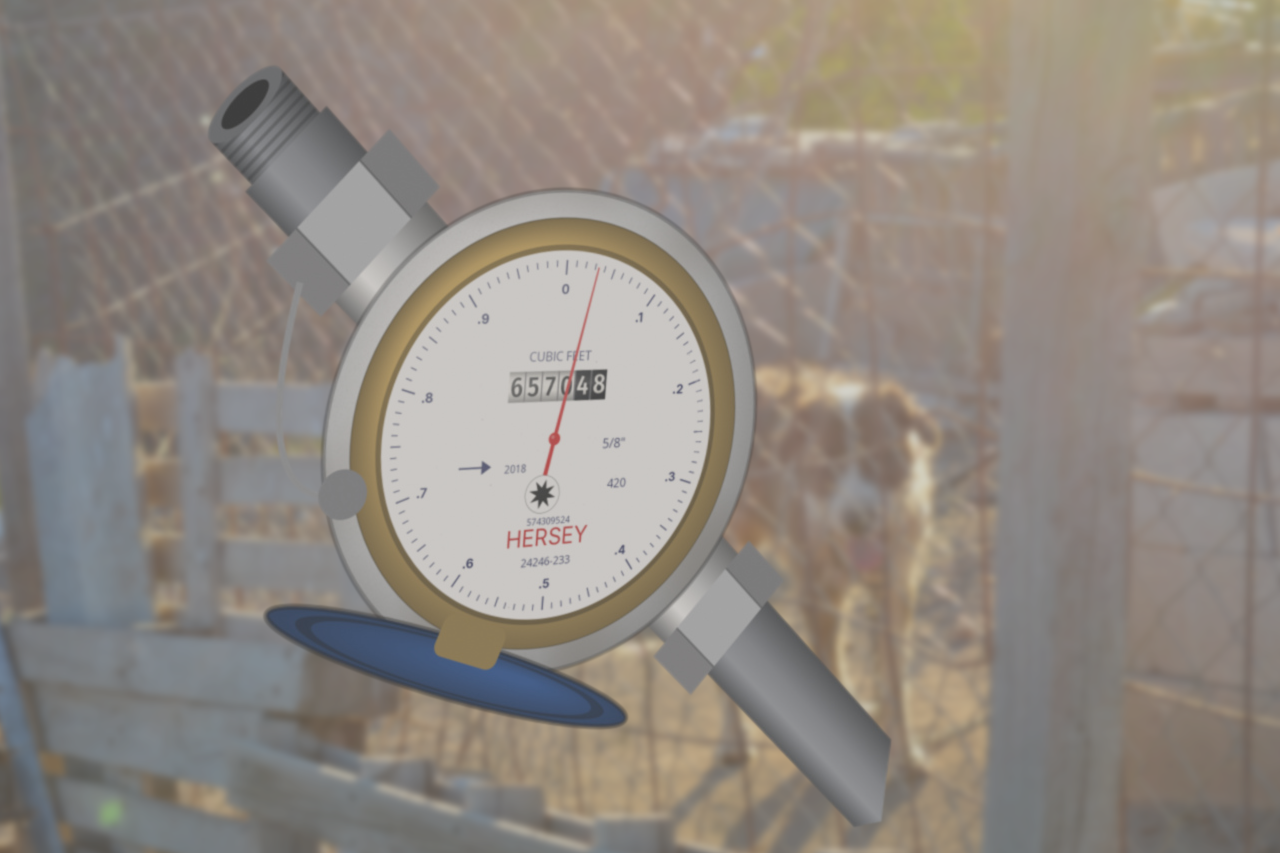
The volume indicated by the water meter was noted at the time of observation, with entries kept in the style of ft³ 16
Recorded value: ft³ 657048.03
